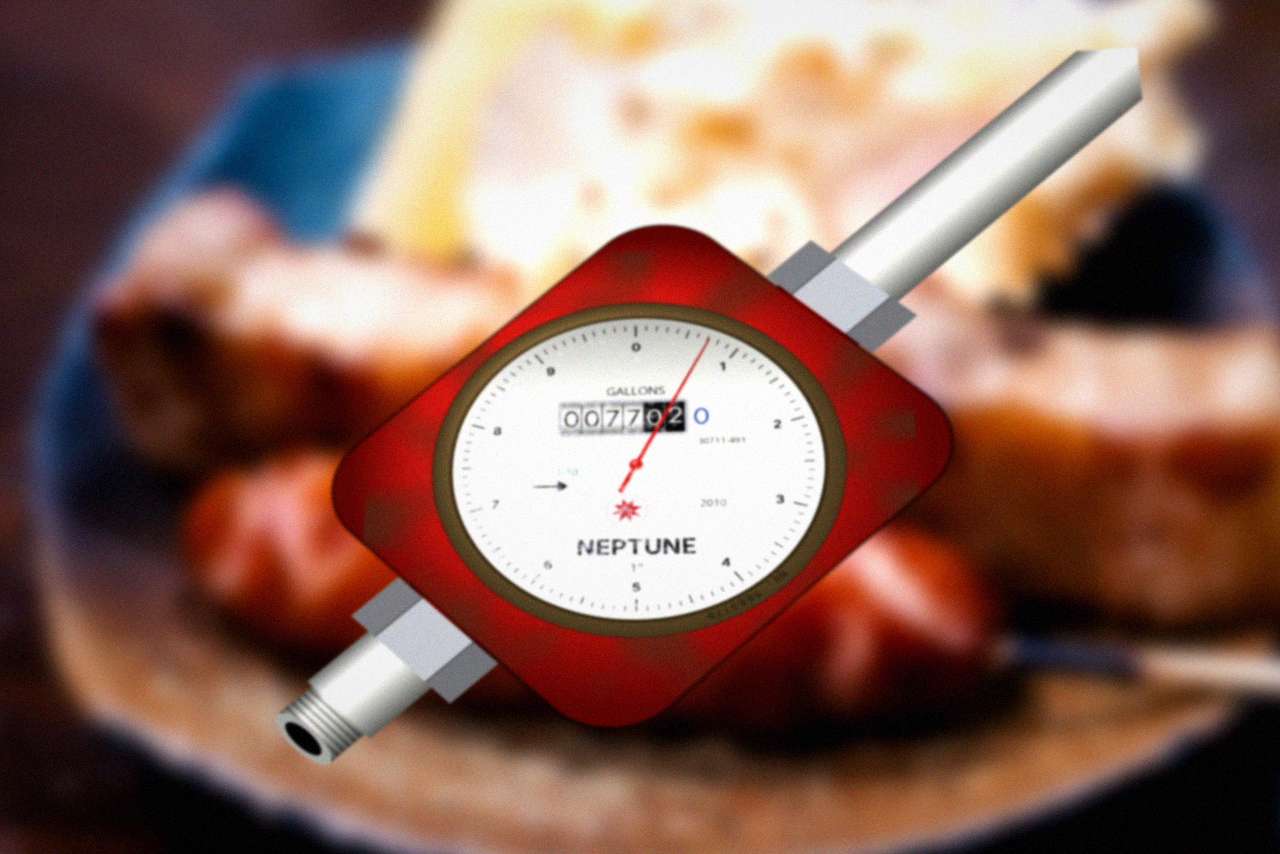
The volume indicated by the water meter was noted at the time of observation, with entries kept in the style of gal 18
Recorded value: gal 77020.7
